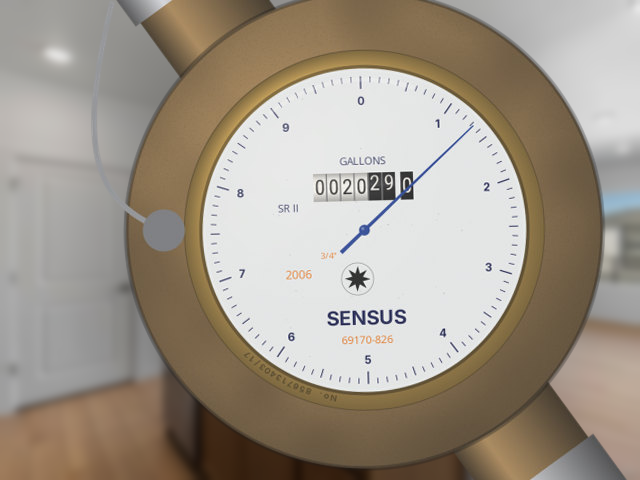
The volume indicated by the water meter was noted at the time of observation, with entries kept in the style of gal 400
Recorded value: gal 20291.3
